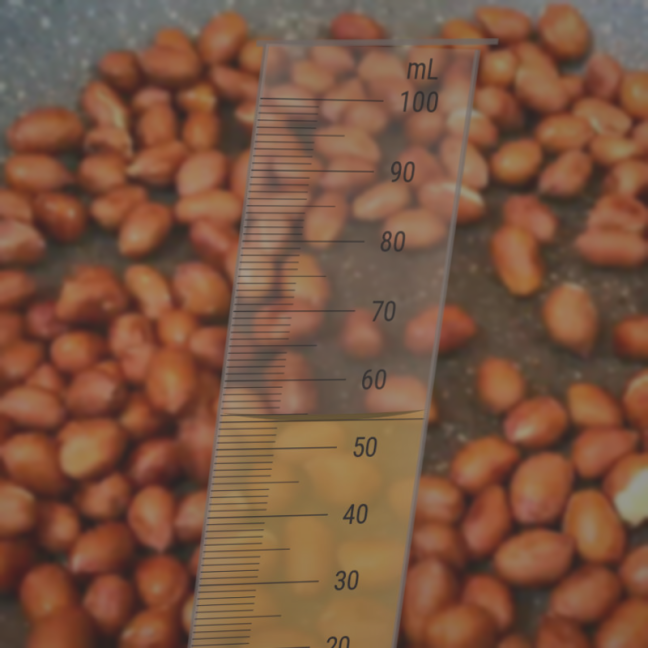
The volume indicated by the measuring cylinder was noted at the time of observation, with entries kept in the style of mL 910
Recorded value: mL 54
